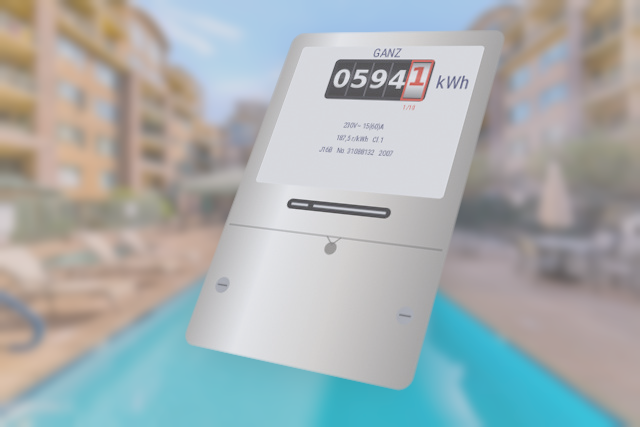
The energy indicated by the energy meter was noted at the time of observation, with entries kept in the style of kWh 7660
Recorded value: kWh 594.1
